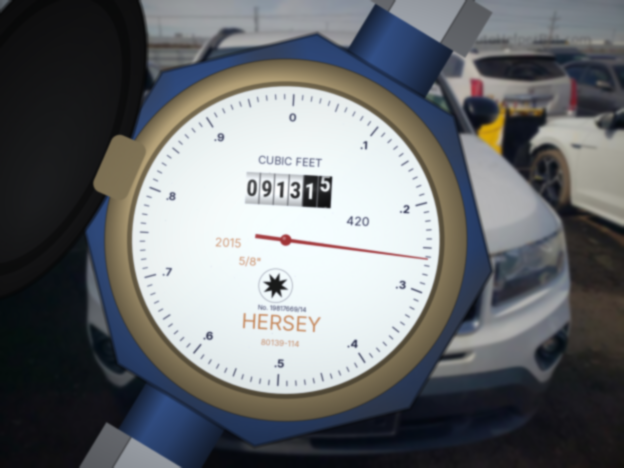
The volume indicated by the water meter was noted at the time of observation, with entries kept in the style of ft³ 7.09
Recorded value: ft³ 91315.26
